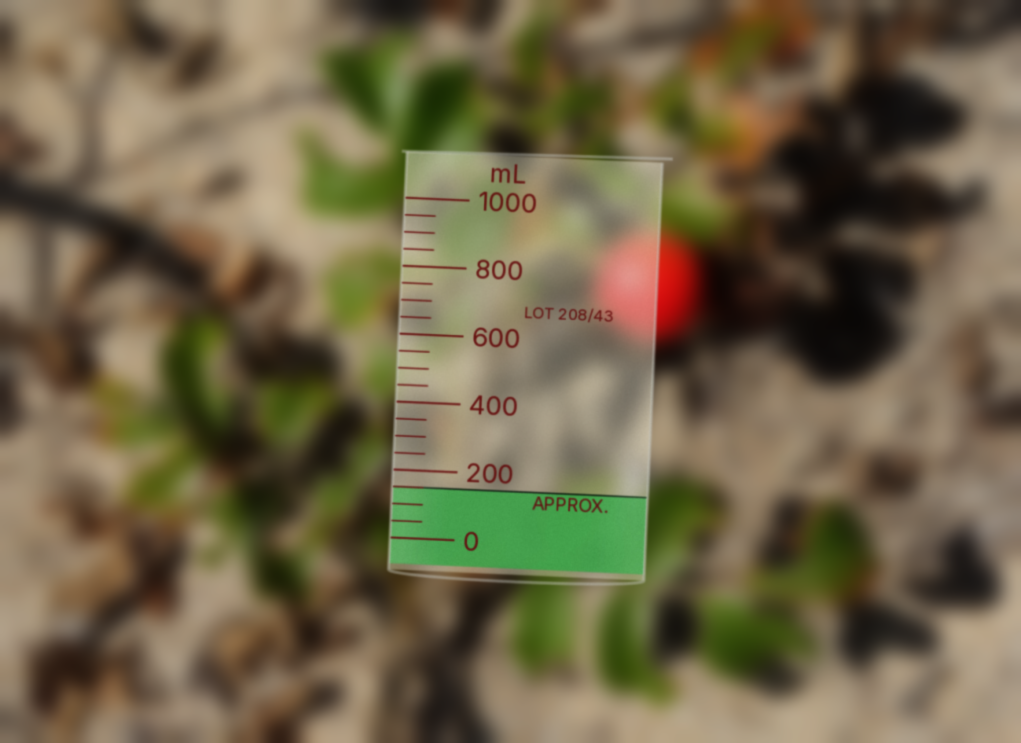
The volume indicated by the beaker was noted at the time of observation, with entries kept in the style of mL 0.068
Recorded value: mL 150
